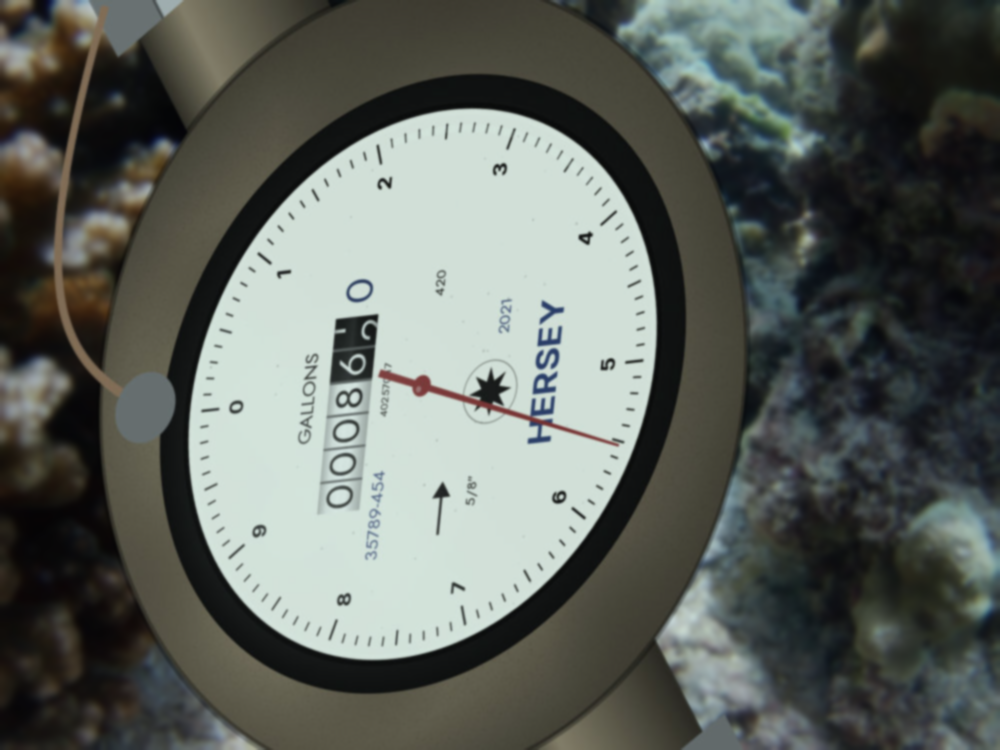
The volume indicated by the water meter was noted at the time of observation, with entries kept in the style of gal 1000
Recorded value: gal 8615.5
